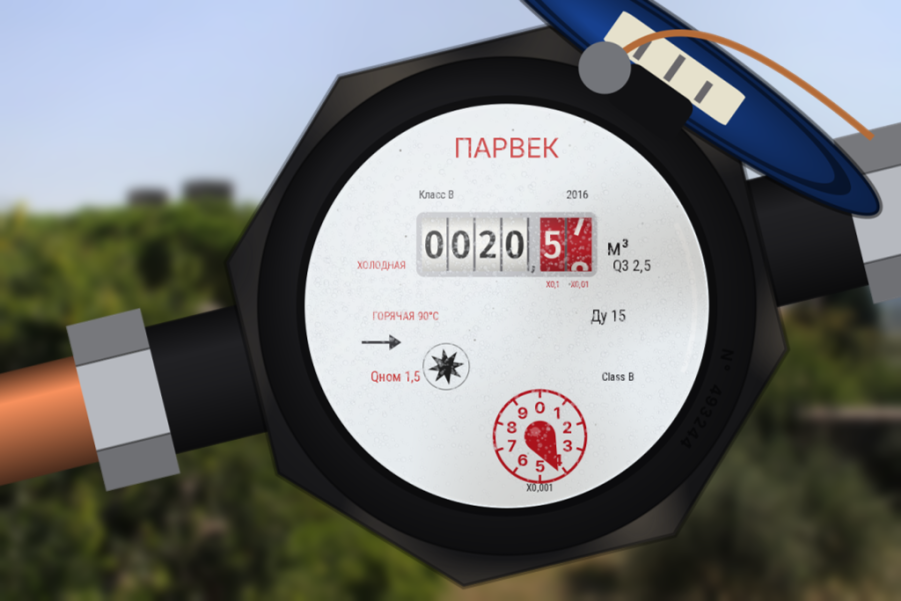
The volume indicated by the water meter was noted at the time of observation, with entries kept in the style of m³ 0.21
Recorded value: m³ 20.574
